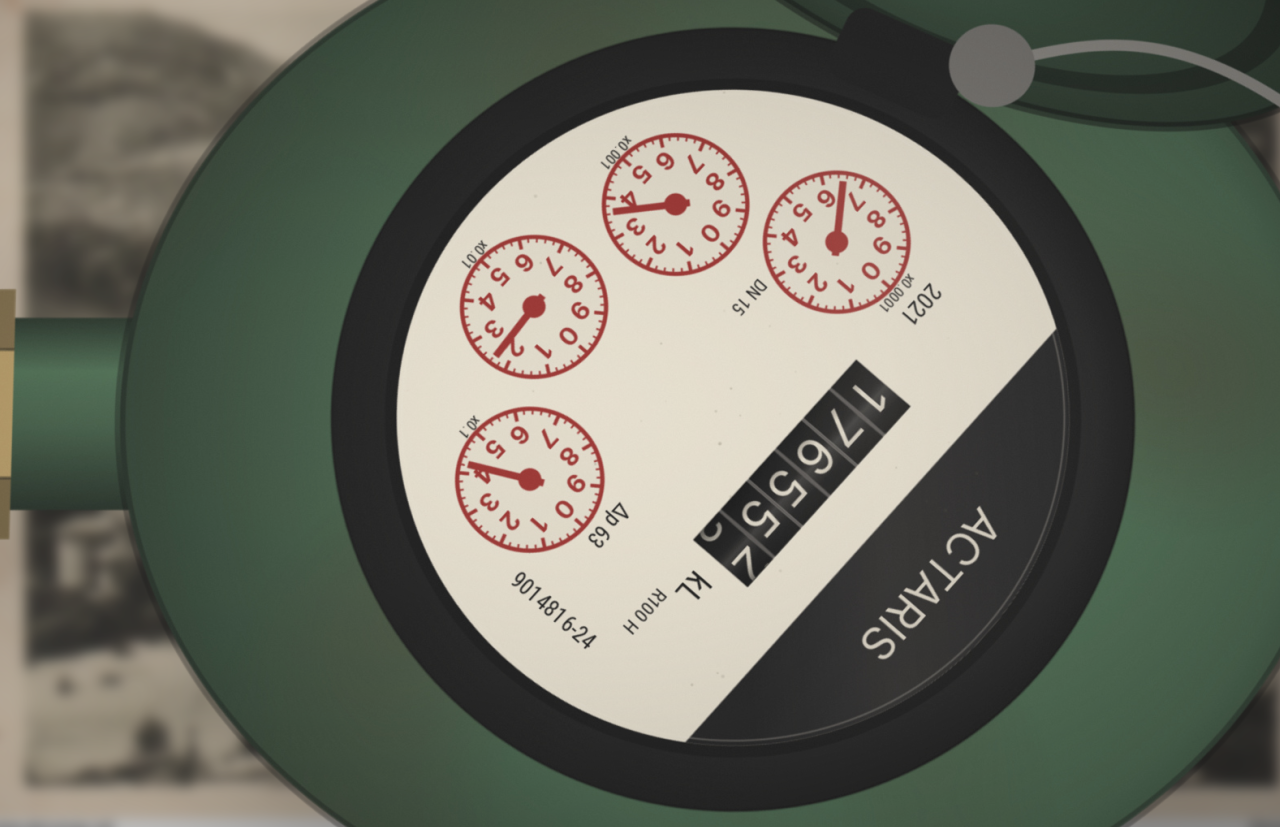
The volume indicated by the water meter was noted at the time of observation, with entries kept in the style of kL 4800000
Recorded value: kL 176552.4236
